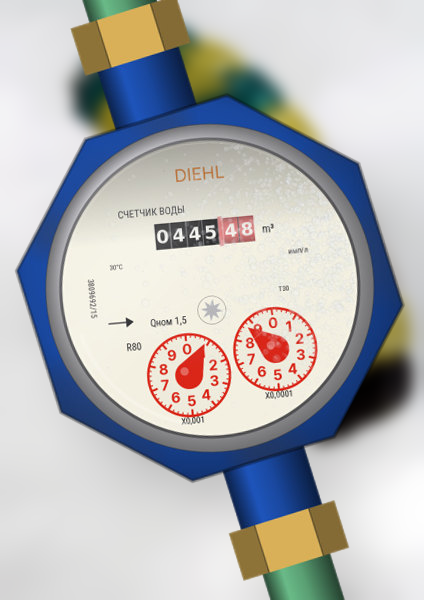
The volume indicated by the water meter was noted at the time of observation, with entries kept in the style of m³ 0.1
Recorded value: m³ 445.4808
